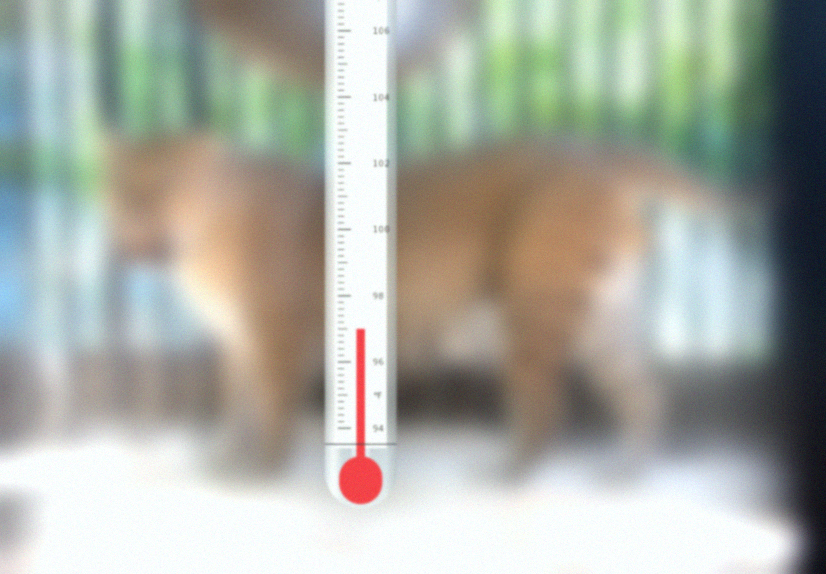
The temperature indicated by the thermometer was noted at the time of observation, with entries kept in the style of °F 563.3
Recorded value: °F 97
